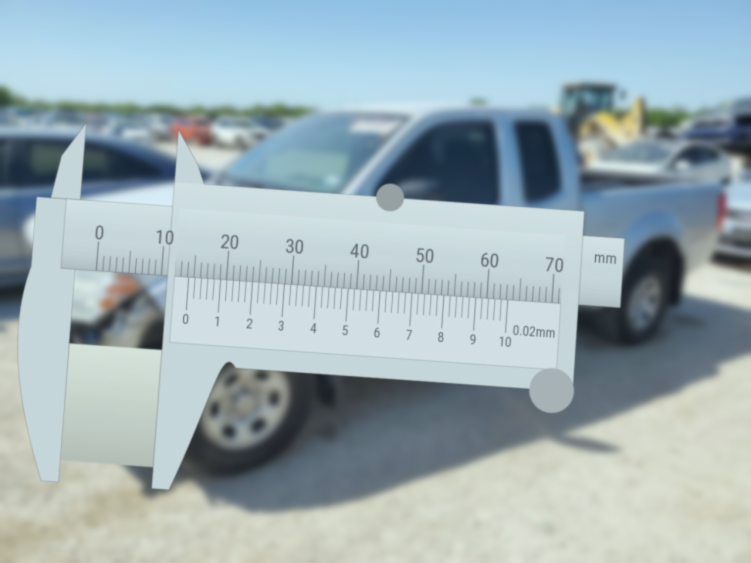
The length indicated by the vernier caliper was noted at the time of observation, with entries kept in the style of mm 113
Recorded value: mm 14.2
